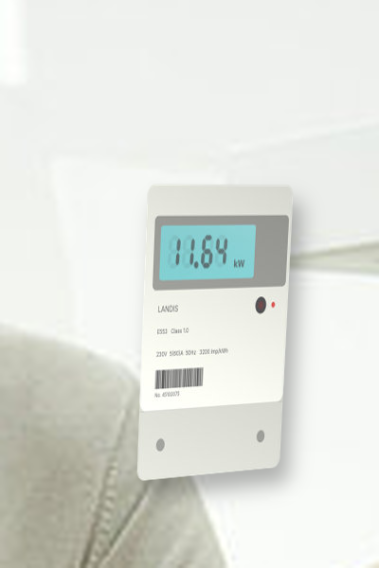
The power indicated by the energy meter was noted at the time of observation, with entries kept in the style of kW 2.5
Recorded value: kW 11.64
